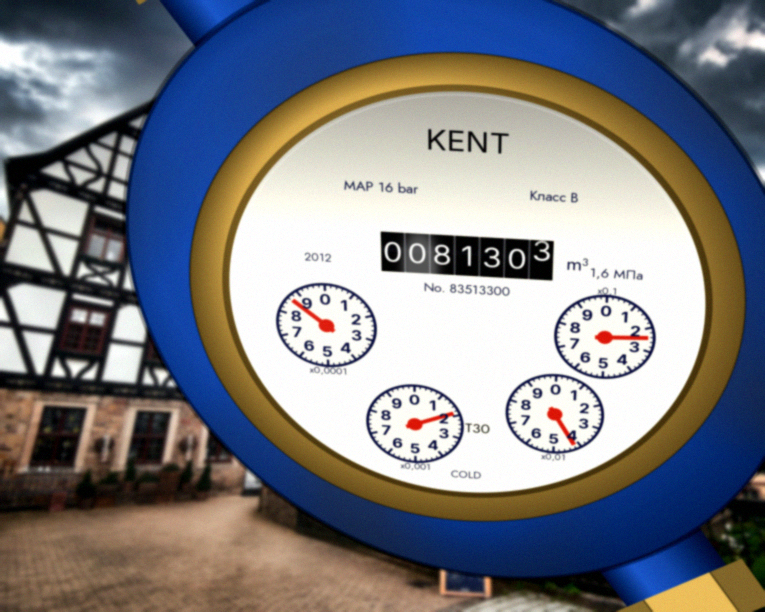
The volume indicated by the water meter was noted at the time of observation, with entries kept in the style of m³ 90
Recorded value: m³ 81303.2418
